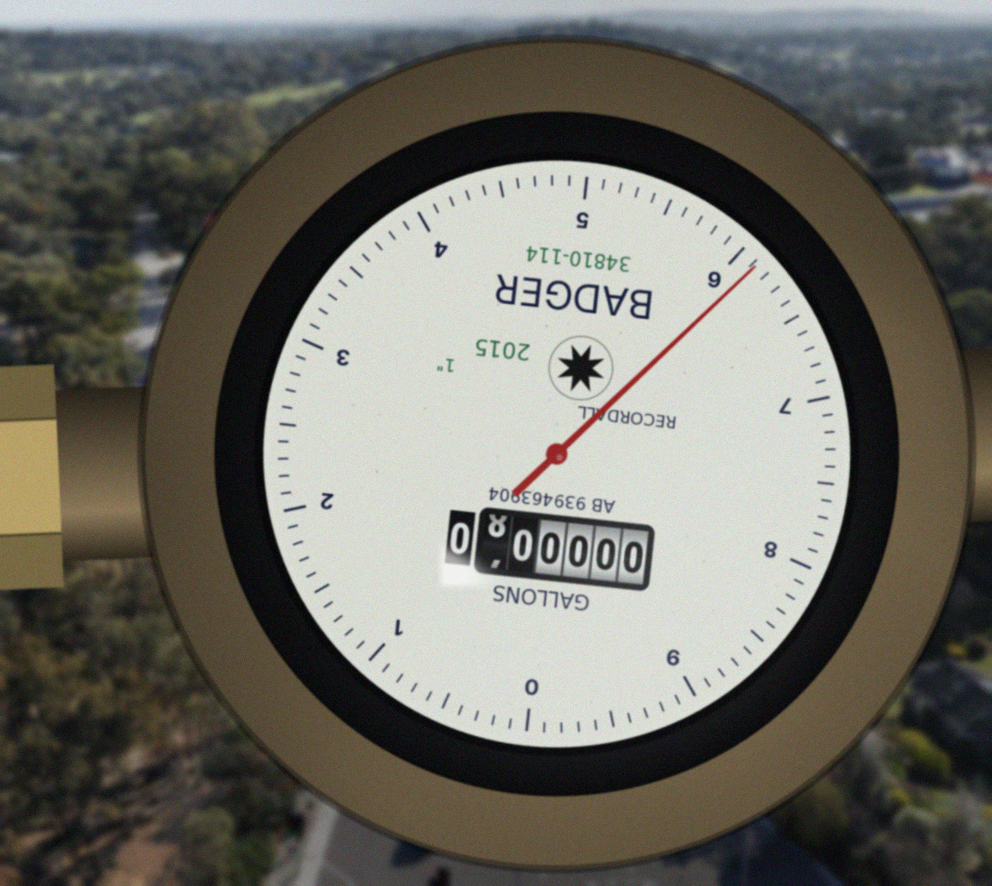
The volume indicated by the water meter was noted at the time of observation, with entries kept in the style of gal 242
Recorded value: gal 76.1
